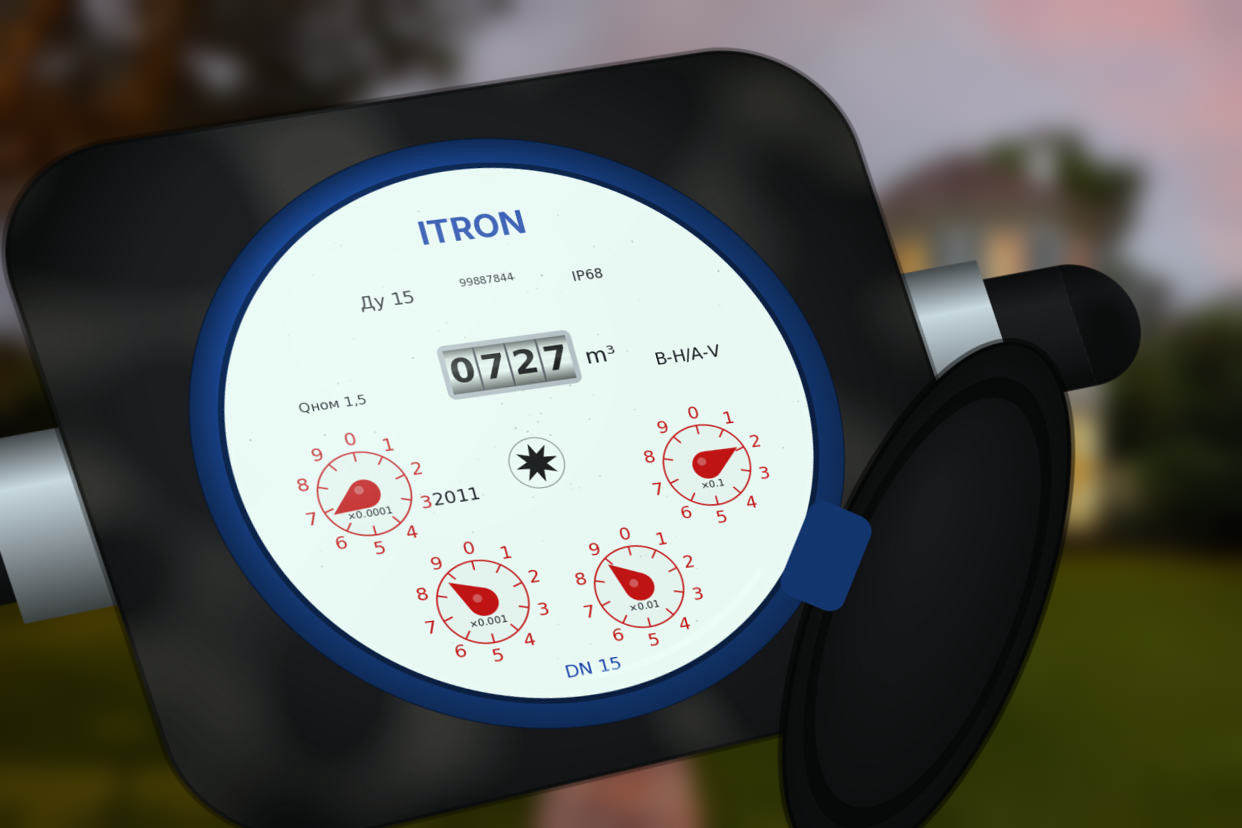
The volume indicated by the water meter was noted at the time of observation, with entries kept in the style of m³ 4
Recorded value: m³ 727.1886
